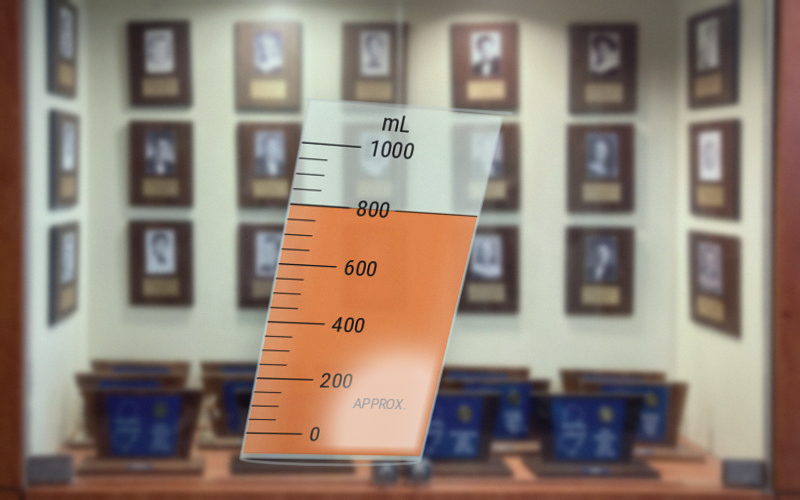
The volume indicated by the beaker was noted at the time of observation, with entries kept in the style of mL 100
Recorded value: mL 800
